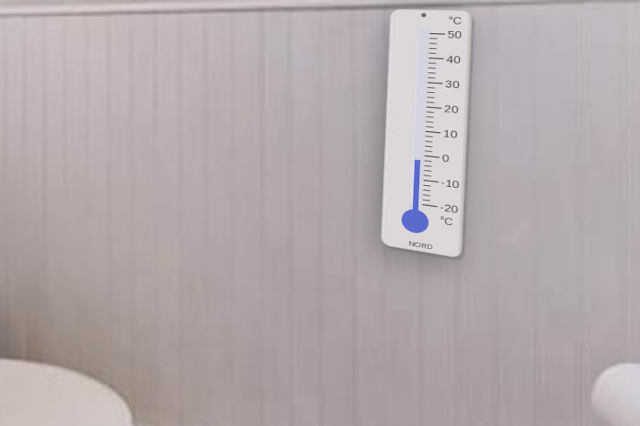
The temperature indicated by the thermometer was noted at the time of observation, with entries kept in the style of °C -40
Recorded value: °C -2
